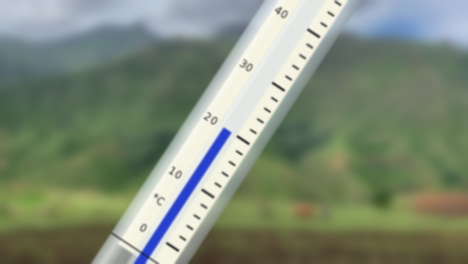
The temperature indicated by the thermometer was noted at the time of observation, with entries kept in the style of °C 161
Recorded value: °C 20
